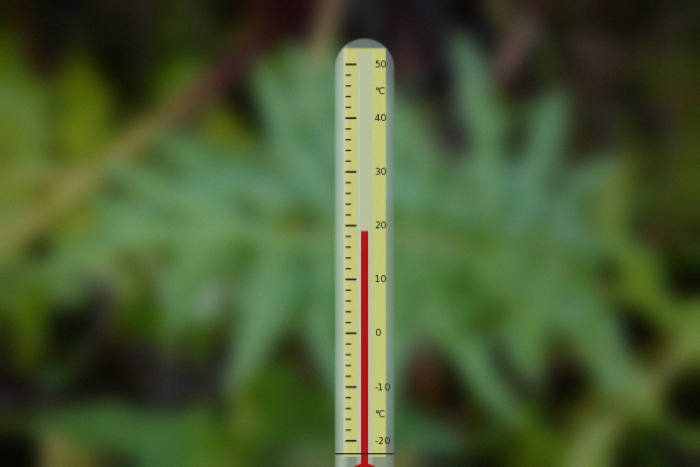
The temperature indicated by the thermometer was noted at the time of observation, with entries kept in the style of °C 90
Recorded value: °C 19
